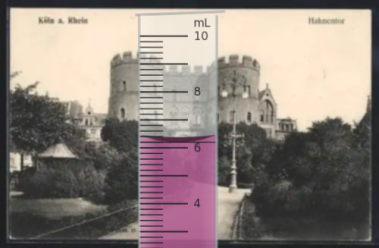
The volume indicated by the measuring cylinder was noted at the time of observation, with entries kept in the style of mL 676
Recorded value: mL 6.2
